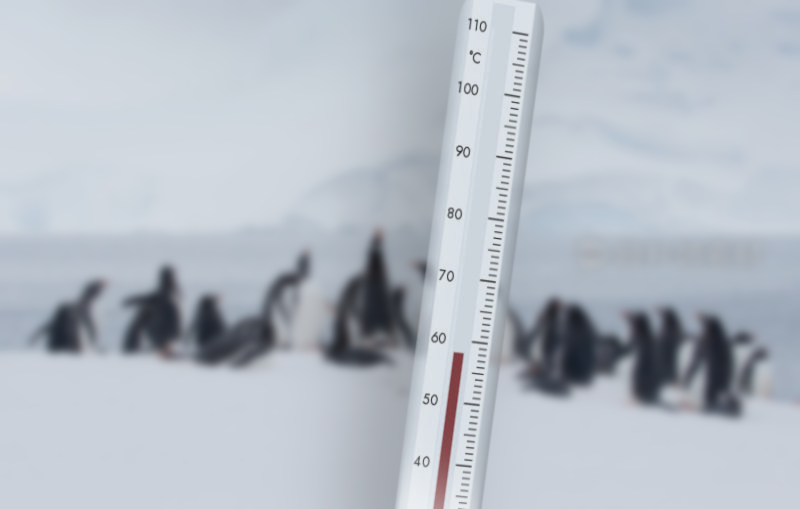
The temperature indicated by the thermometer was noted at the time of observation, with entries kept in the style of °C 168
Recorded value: °C 58
